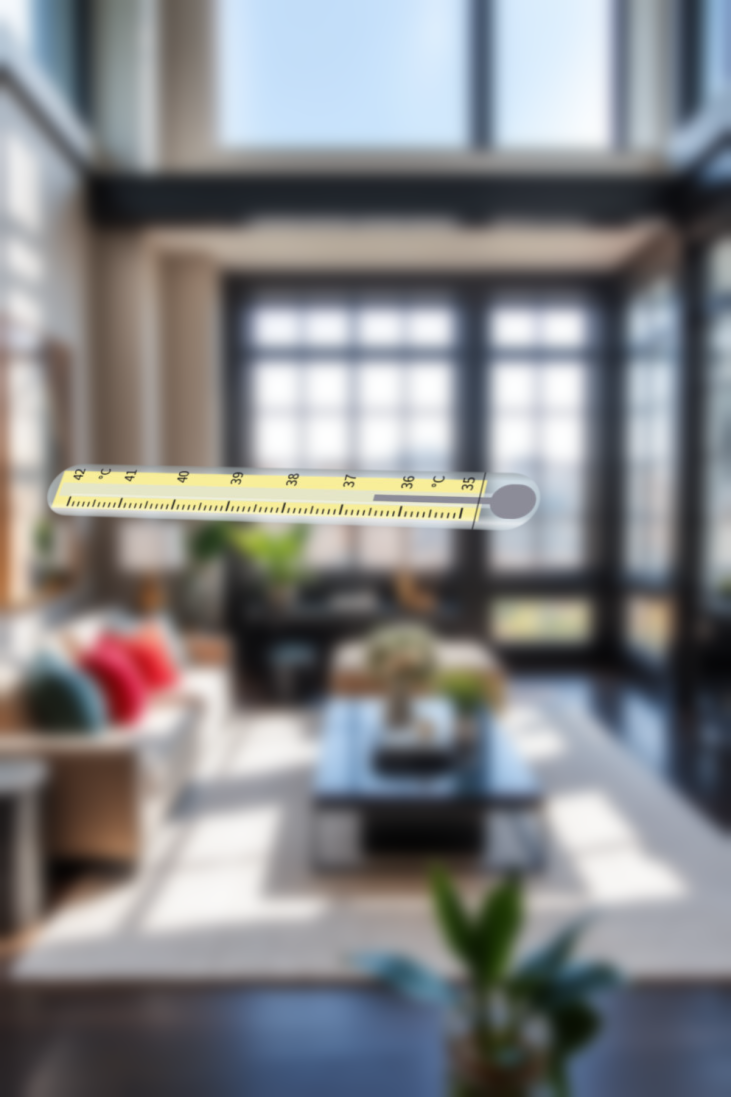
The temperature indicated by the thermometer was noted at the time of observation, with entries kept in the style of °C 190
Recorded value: °C 36.5
